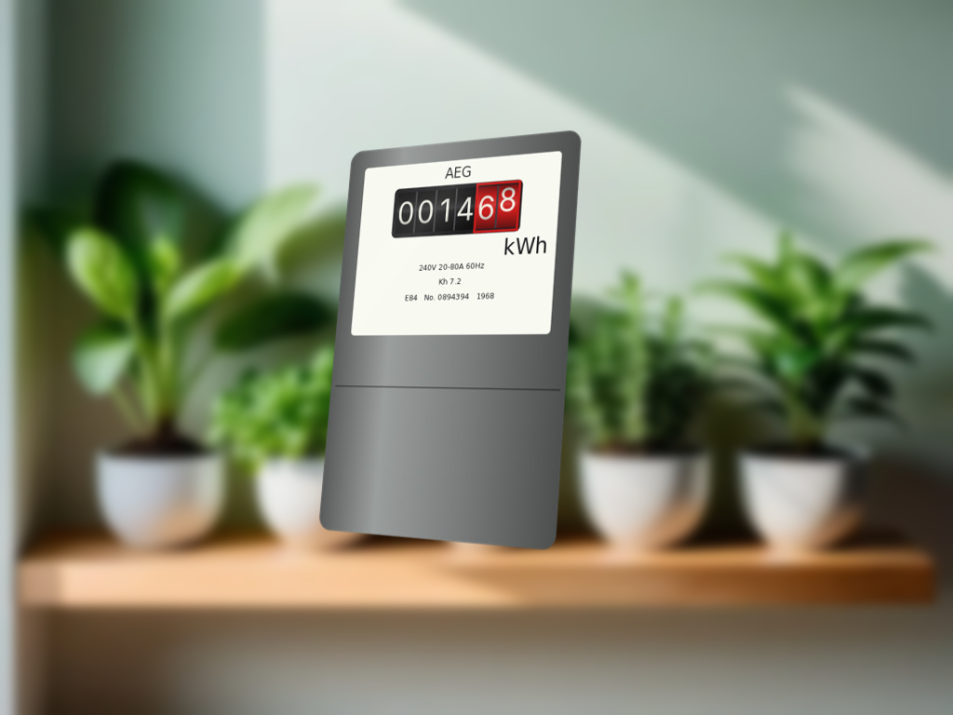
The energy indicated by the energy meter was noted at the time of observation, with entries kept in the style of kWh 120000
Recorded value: kWh 14.68
